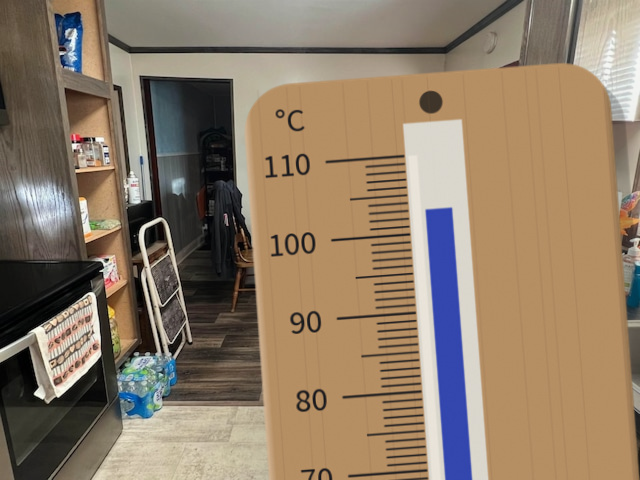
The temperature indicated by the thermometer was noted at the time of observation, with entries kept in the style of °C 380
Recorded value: °C 103
